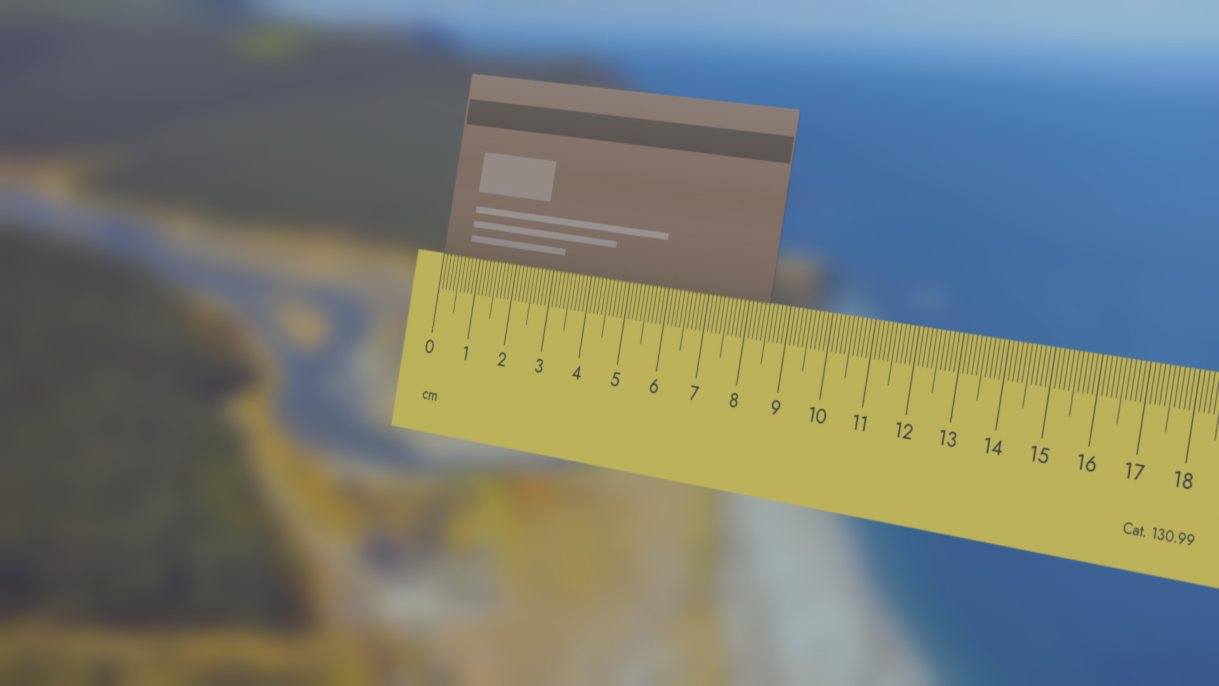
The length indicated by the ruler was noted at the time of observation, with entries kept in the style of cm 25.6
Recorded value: cm 8.5
